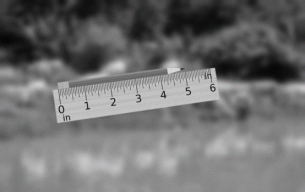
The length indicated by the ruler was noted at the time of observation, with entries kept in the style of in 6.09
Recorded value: in 5
